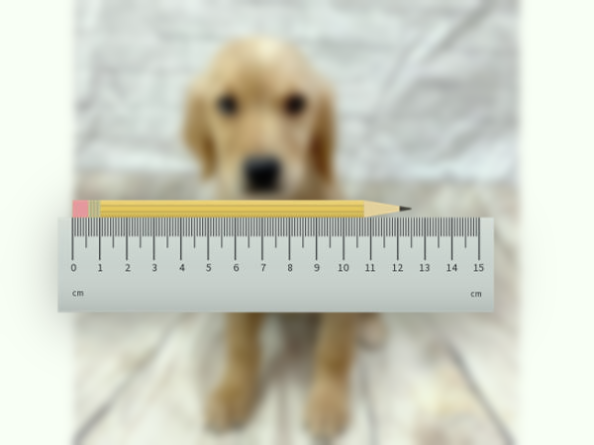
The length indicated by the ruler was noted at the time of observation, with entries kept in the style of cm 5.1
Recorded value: cm 12.5
